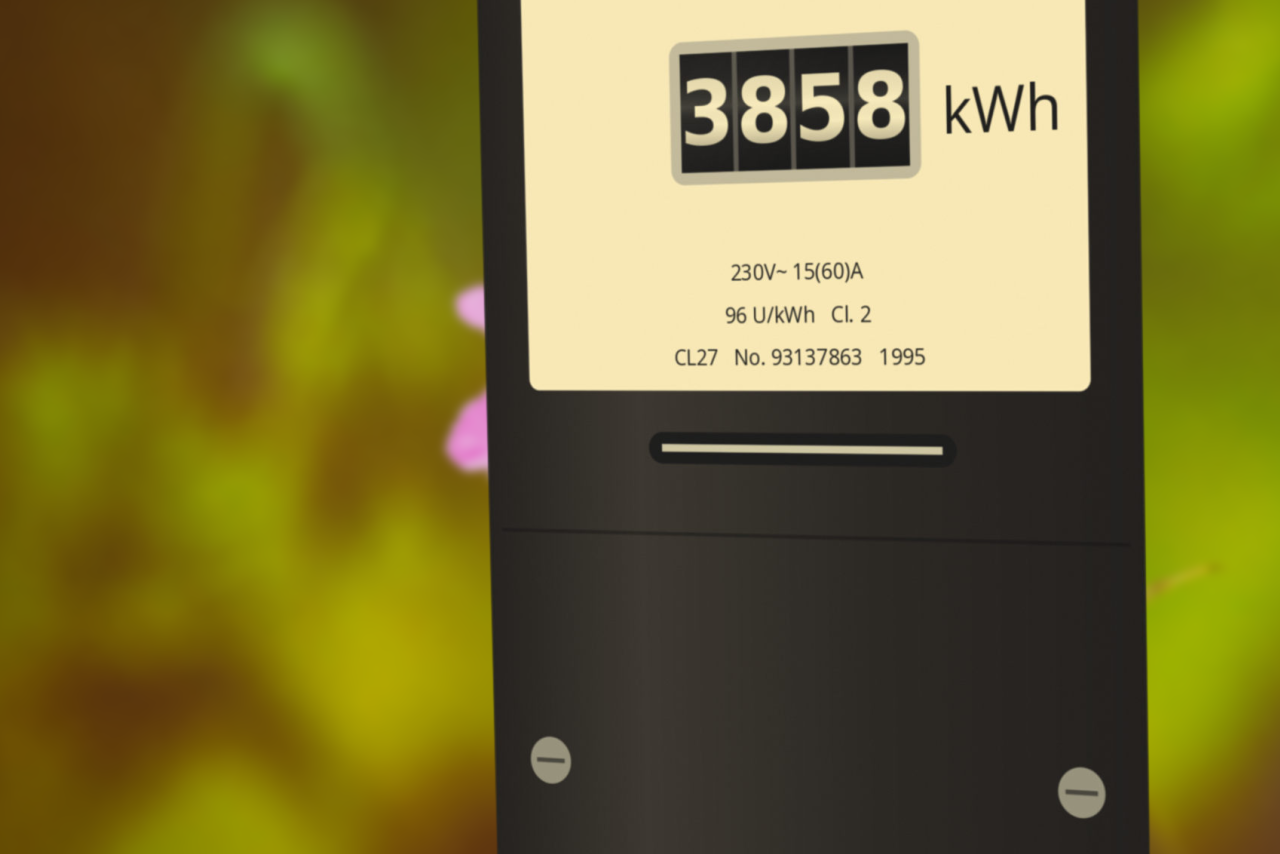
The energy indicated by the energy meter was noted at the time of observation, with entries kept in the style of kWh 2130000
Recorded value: kWh 3858
